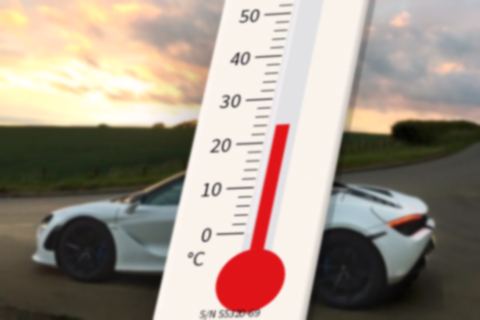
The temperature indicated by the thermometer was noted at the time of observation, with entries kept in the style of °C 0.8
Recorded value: °C 24
